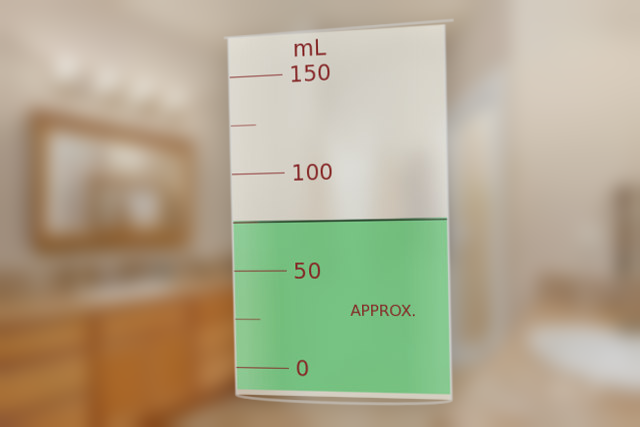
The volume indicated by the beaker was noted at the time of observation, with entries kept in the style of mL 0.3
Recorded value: mL 75
